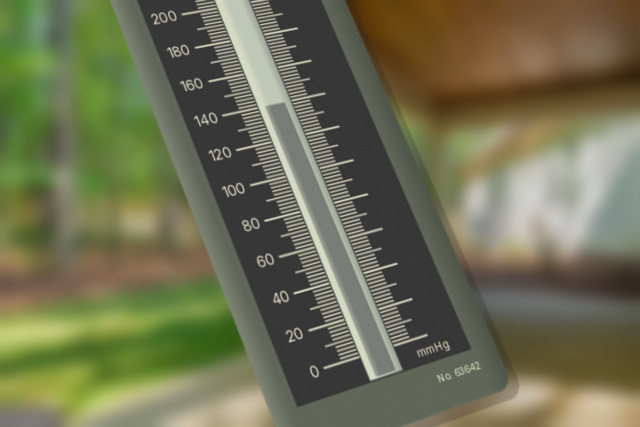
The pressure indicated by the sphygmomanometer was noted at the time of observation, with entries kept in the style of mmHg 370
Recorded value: mmHg 140
